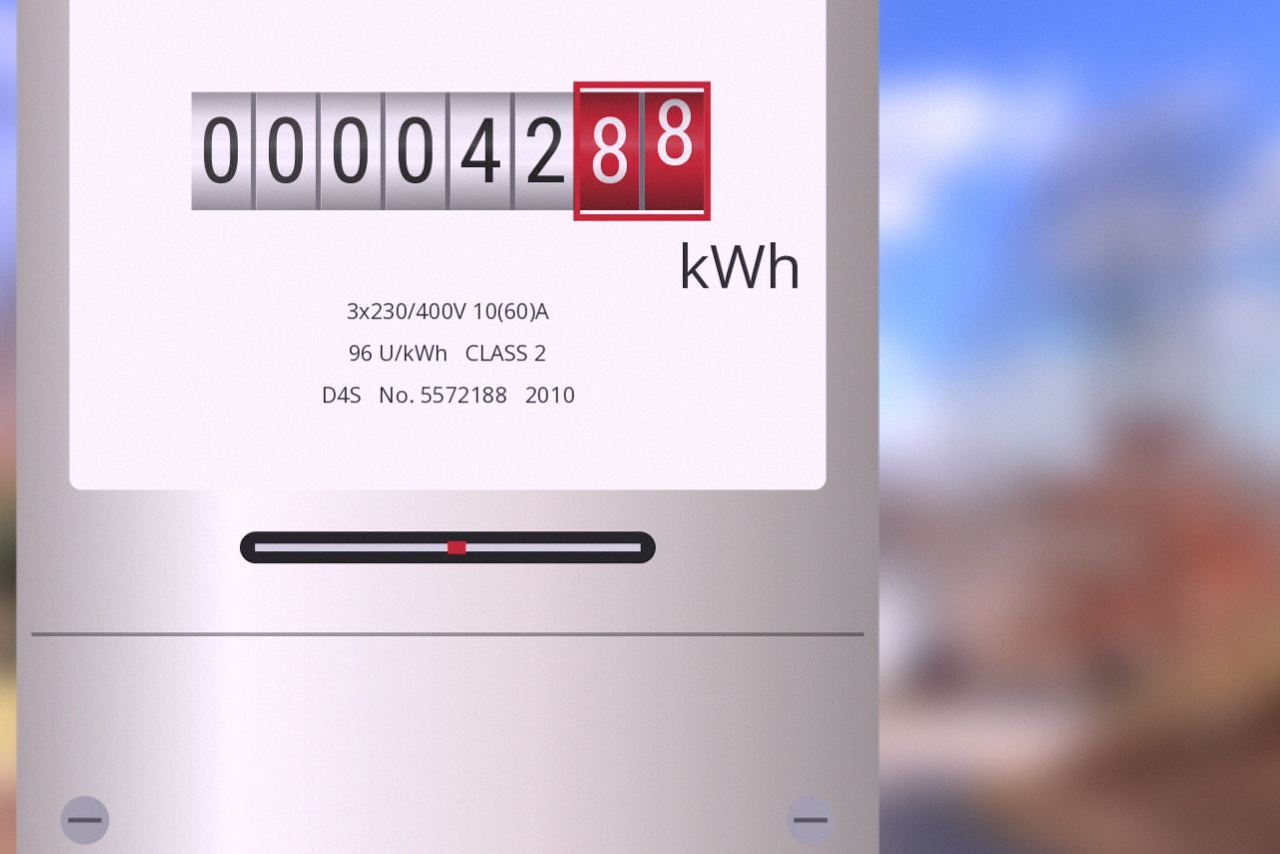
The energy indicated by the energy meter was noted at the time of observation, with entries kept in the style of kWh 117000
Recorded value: kWh 42.88
